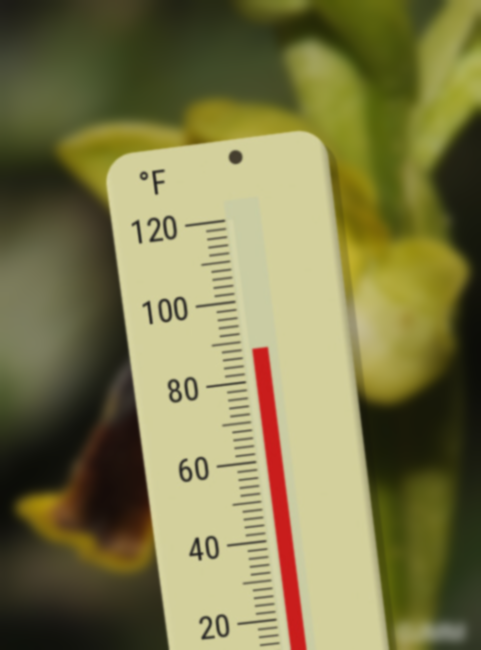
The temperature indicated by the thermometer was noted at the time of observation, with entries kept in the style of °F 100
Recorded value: °F 88
